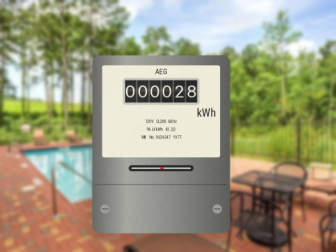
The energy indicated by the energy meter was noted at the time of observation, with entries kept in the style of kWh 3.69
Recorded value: kWh 28
